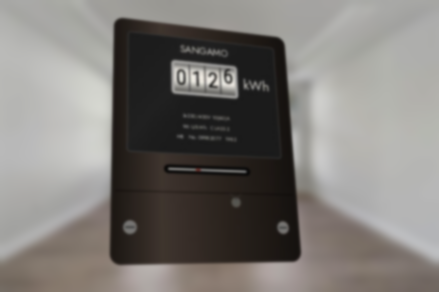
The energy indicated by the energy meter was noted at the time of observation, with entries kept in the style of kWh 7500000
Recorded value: kWh 126
